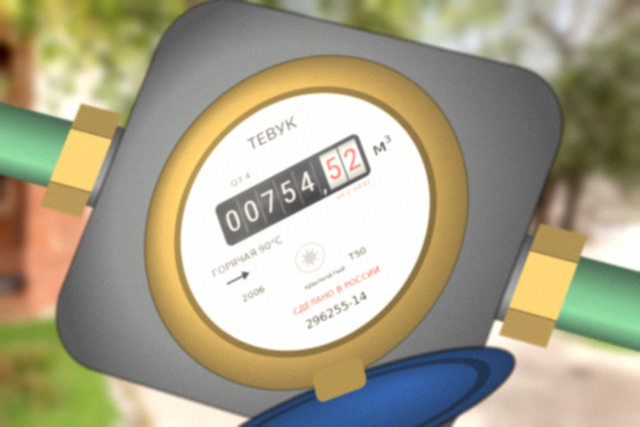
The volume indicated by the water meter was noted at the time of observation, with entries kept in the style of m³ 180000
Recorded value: m³ 754.52
